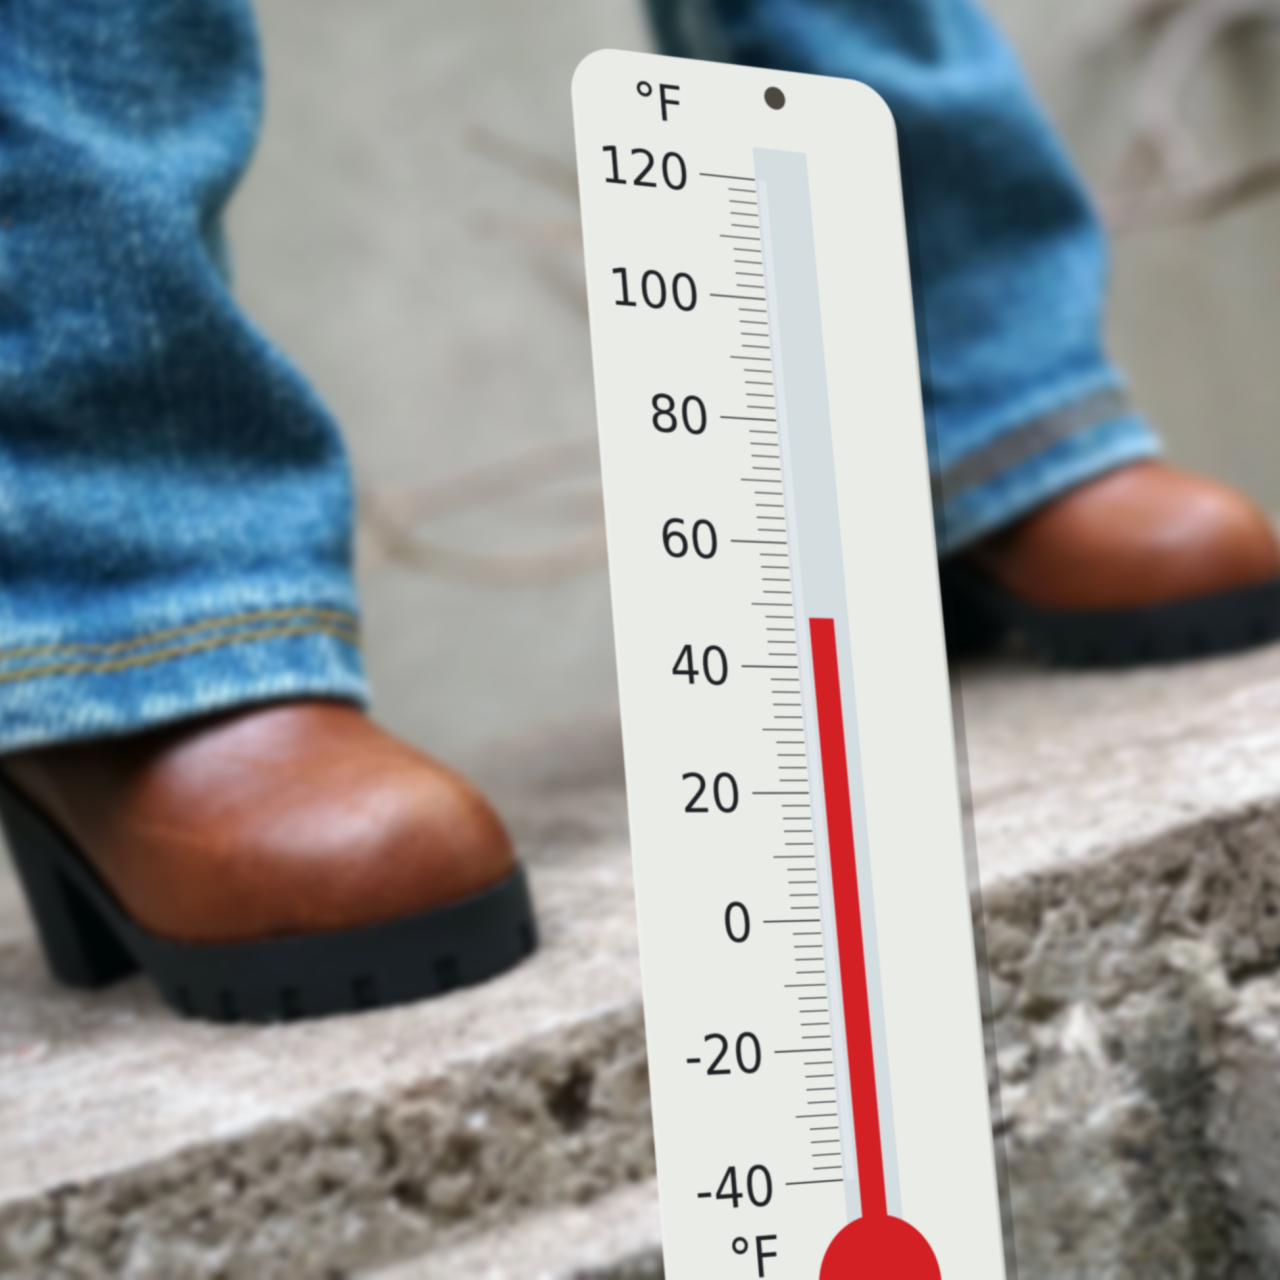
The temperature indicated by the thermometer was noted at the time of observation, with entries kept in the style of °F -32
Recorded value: °F 48
